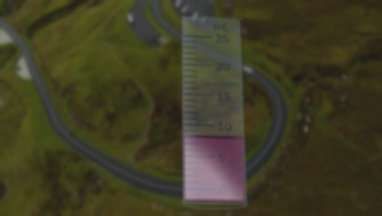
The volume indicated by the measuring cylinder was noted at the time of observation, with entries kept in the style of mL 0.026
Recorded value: mL 8
